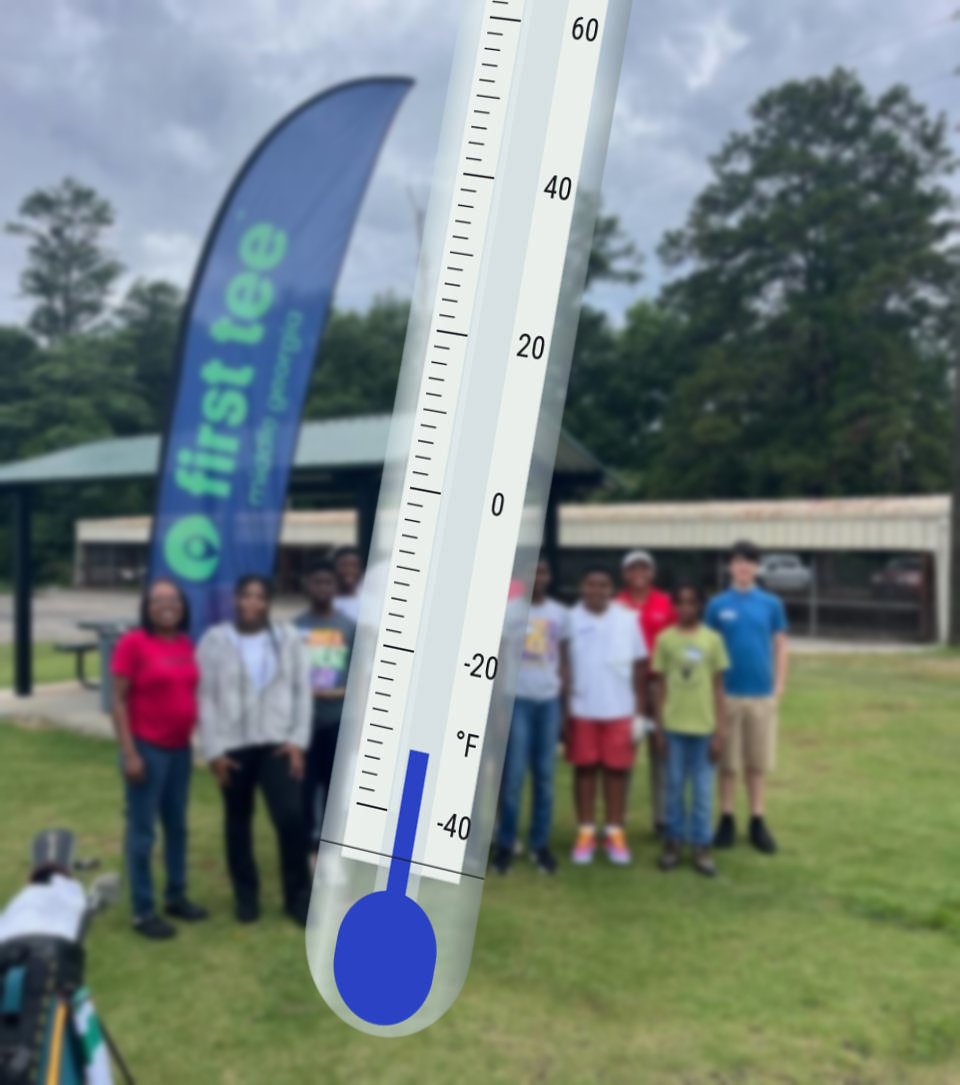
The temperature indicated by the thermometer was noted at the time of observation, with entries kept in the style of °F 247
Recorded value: °F -32
